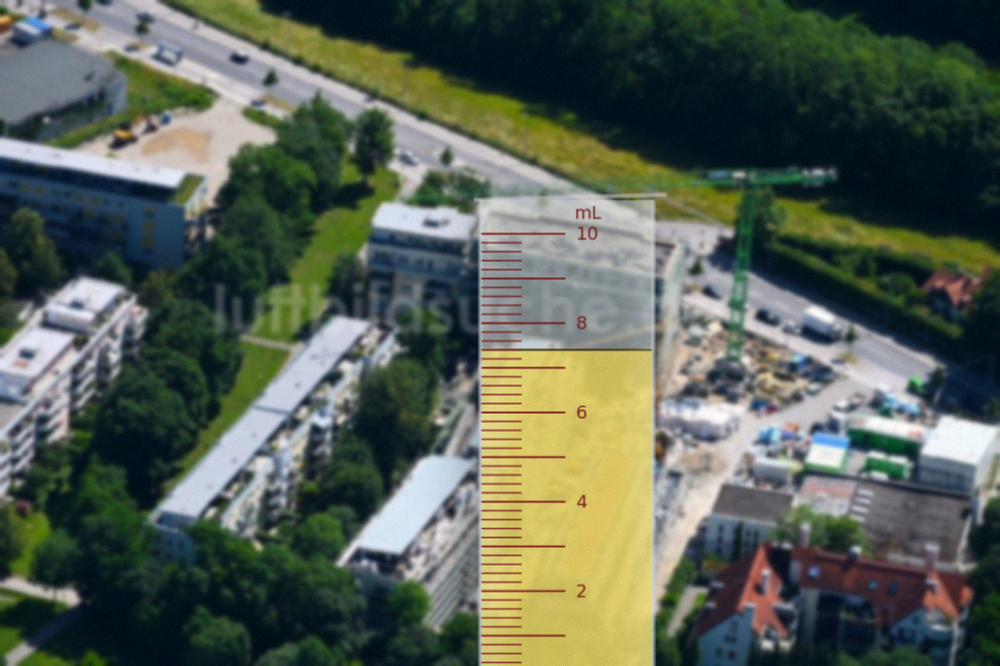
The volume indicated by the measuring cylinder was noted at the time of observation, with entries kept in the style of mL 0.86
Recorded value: mL 7.4
